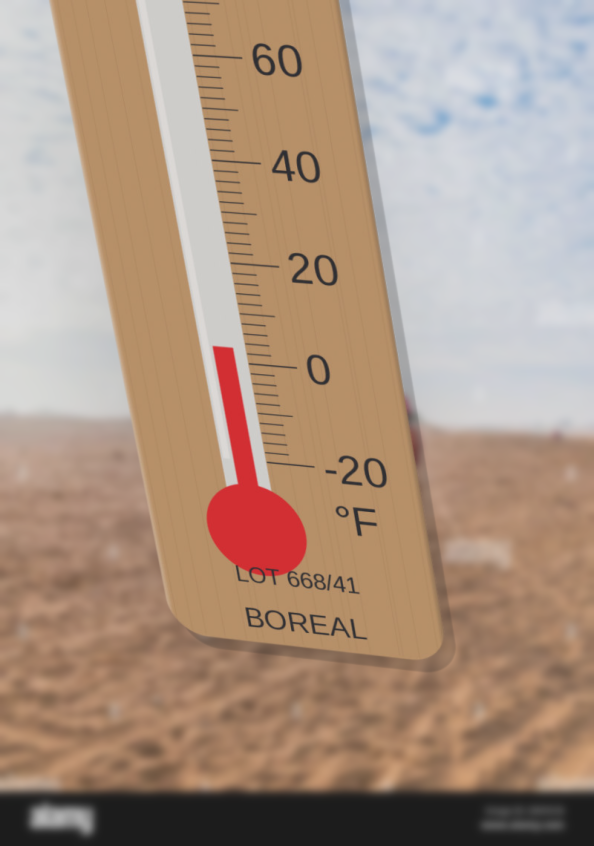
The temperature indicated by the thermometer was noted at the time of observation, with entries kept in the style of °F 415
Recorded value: °F 3
